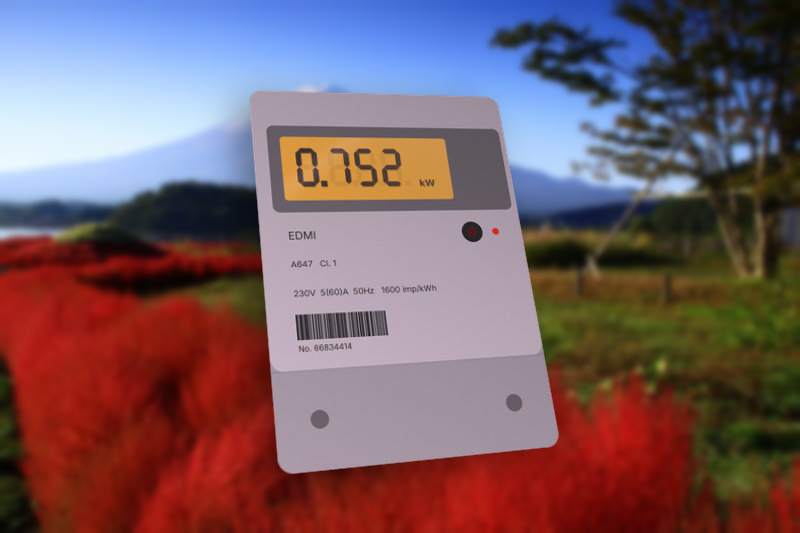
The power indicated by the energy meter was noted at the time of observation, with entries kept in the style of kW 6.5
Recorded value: kW 0.752
